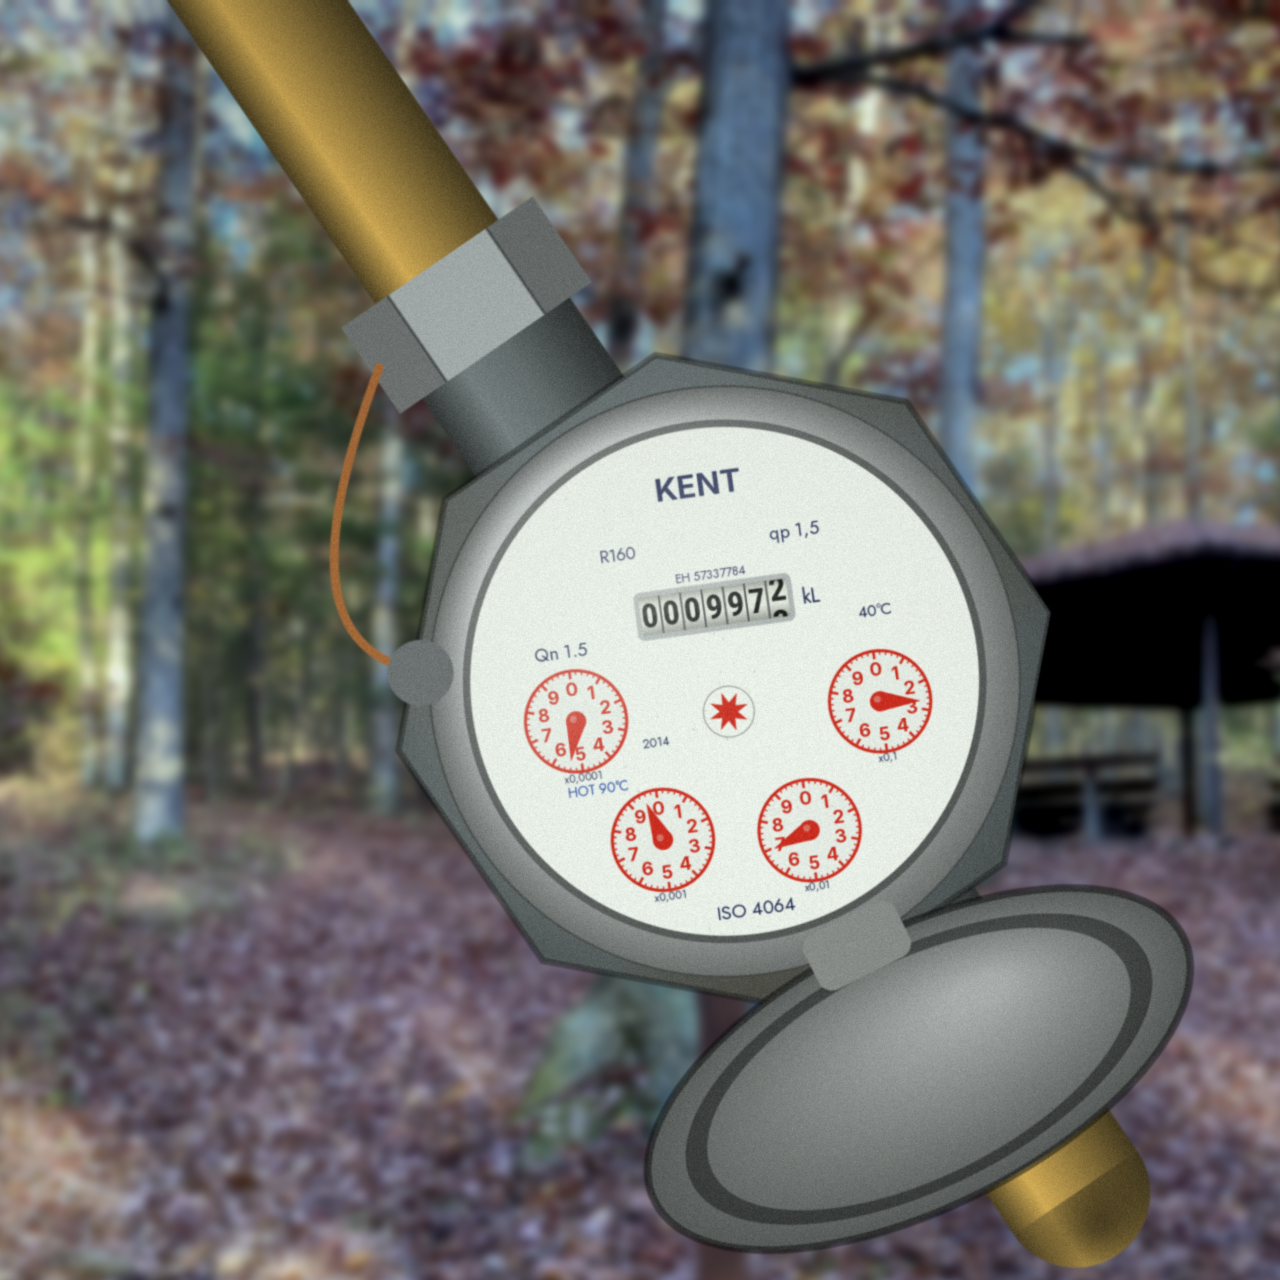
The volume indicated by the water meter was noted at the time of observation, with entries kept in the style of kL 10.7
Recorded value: kL 9972.2695
